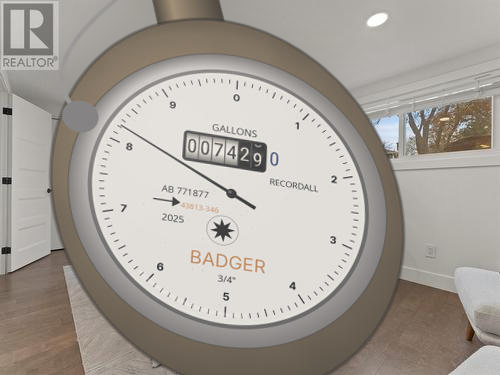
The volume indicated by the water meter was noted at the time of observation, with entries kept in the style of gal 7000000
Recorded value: gal 74288.2
